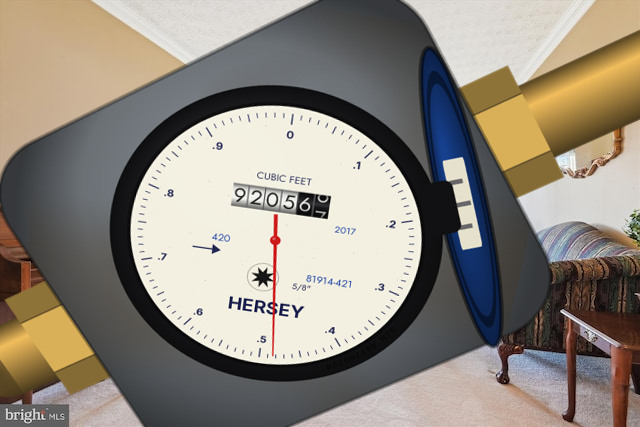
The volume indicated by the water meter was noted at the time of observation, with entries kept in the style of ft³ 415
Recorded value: ft³ 920566.48
